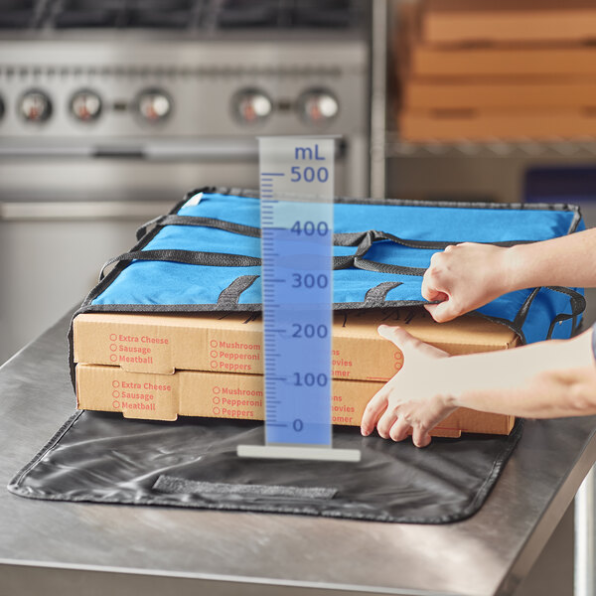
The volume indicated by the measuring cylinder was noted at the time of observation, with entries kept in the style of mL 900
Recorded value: mL 400
